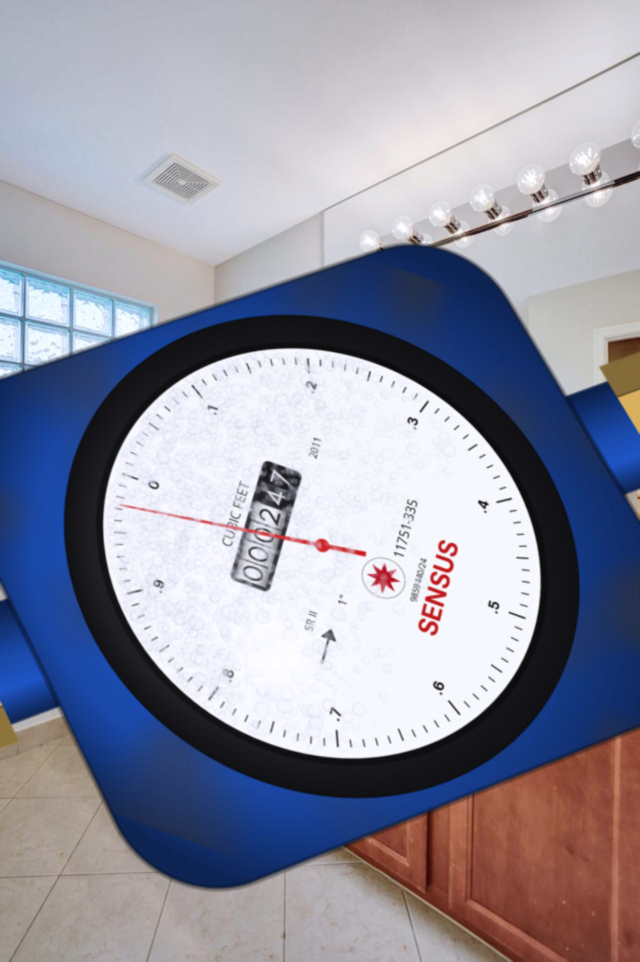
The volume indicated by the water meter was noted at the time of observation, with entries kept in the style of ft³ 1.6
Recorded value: ft³ 246.97
